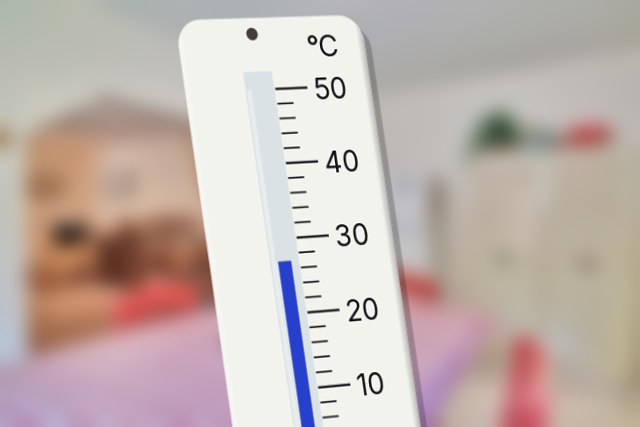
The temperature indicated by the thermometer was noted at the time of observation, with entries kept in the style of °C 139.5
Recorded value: °C 27
